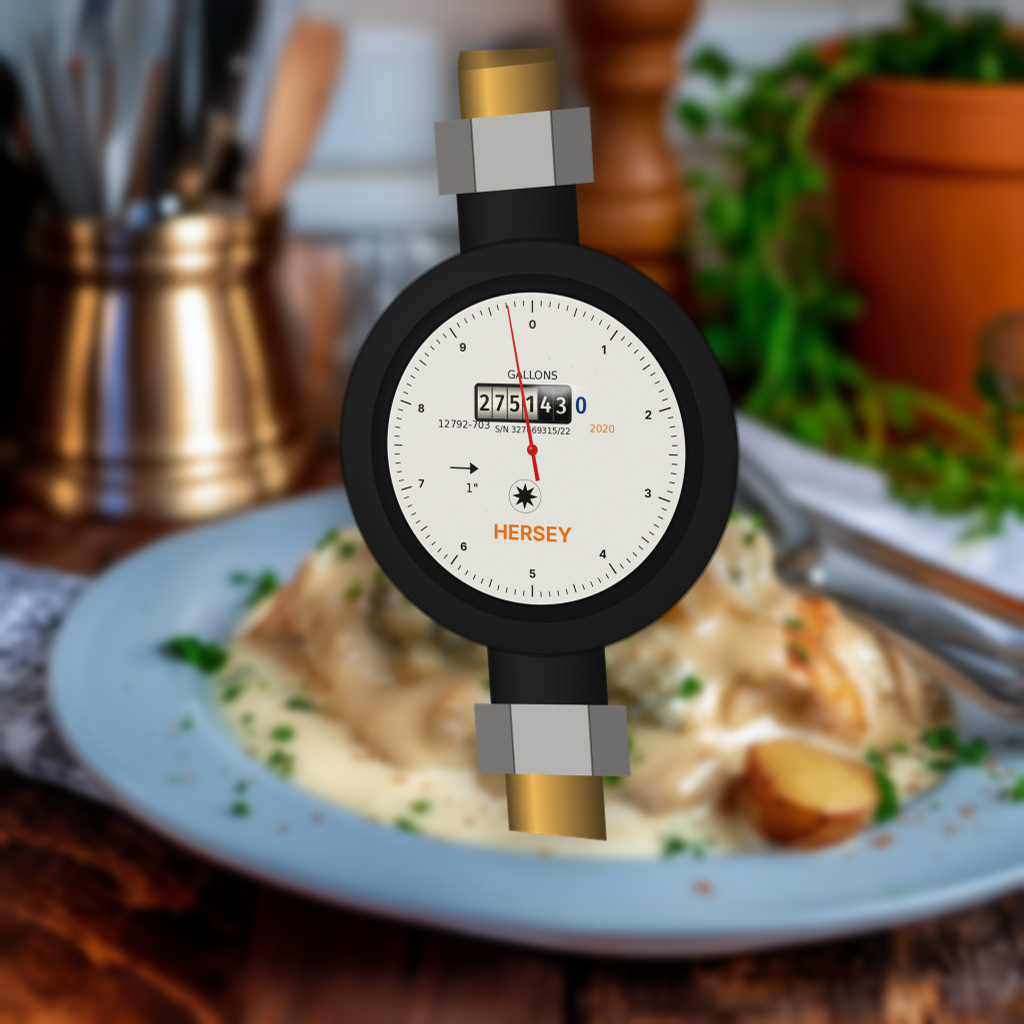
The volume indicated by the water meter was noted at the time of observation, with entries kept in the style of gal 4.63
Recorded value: gal 2751429.7
